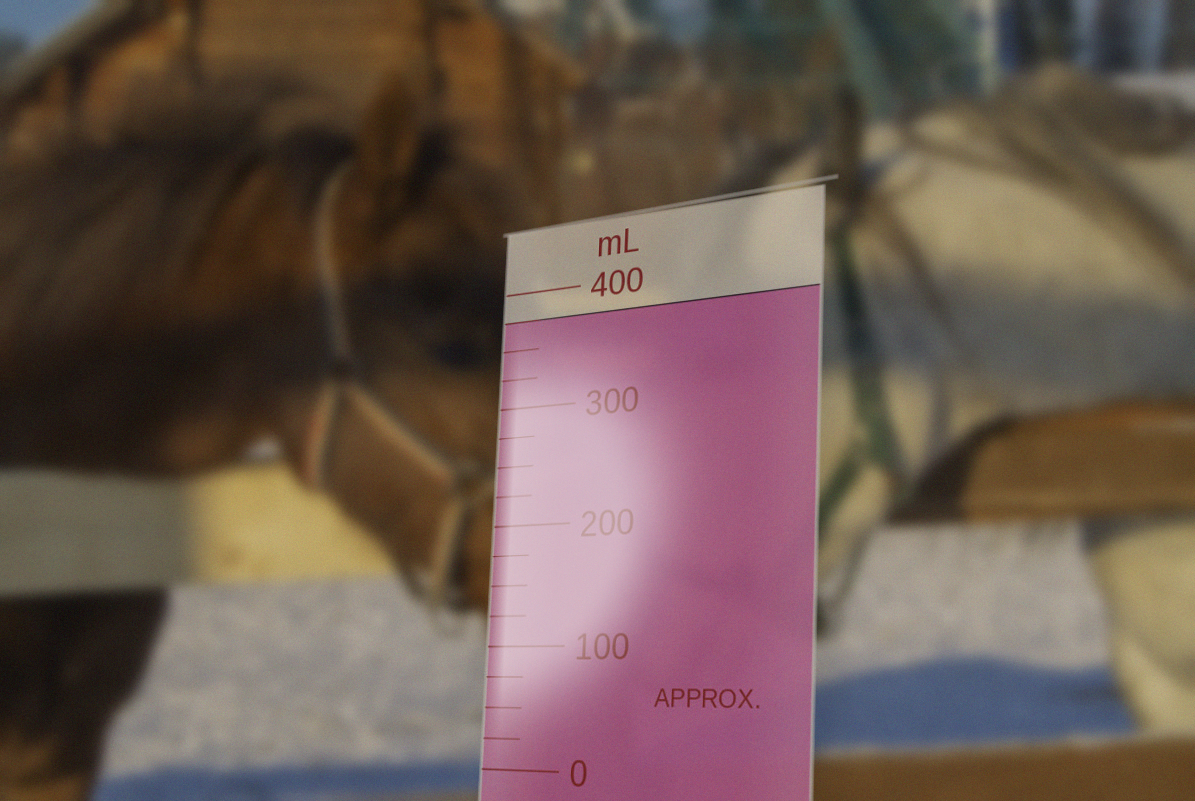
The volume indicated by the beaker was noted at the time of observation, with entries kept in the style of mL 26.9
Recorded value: mL 375
